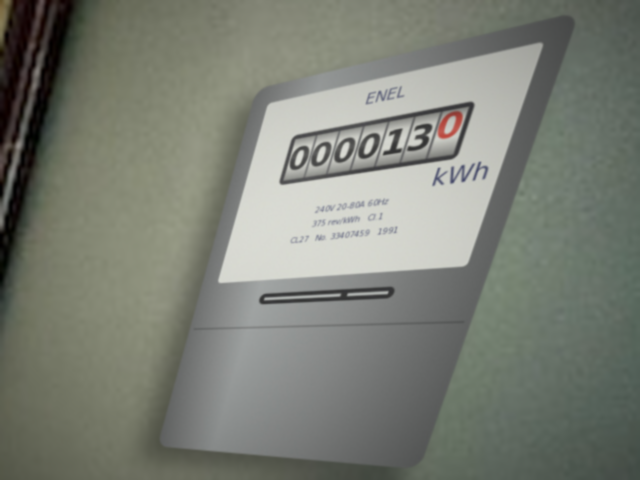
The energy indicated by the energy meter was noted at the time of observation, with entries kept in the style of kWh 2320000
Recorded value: kWh 13.0
